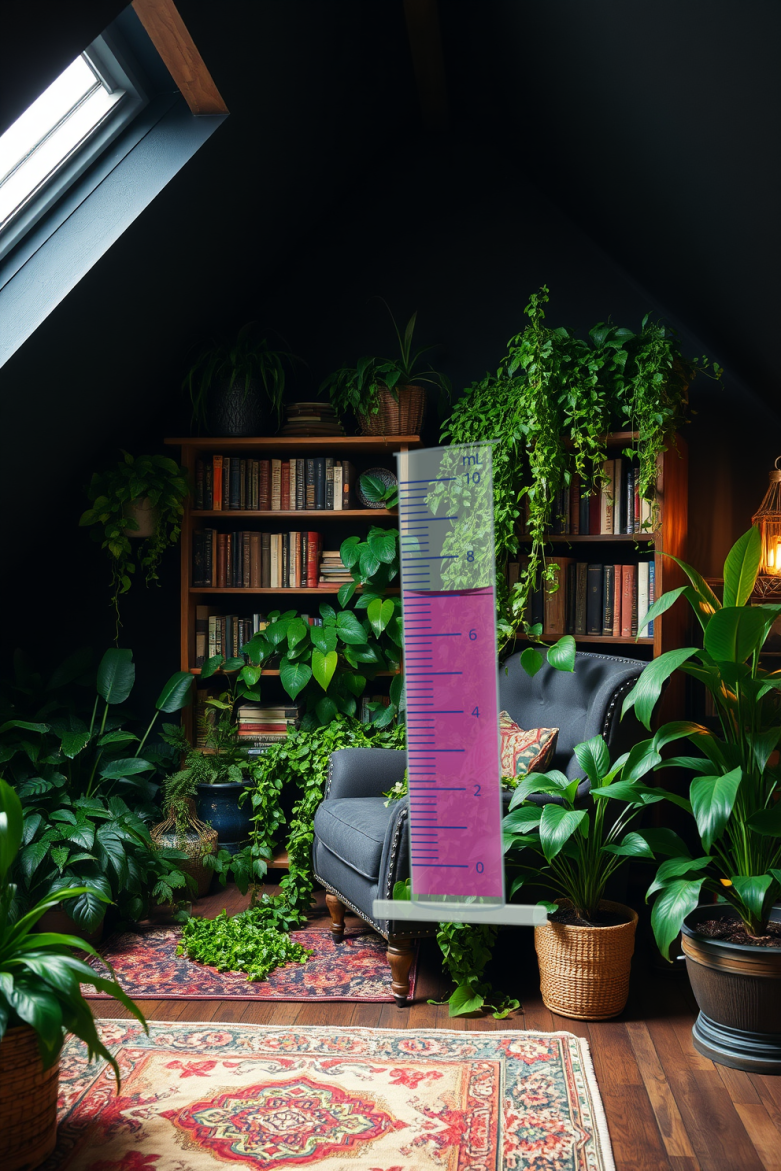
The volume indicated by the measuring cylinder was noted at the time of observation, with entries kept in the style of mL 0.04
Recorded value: mL 7
